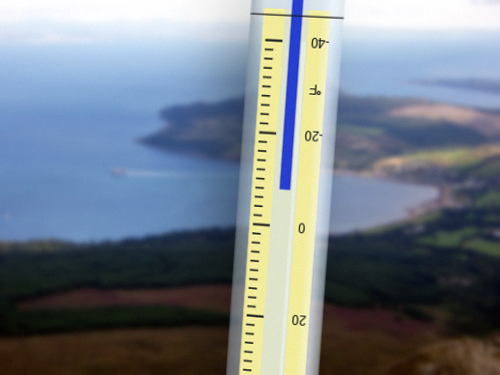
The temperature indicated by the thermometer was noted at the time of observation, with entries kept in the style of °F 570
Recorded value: °F -8
